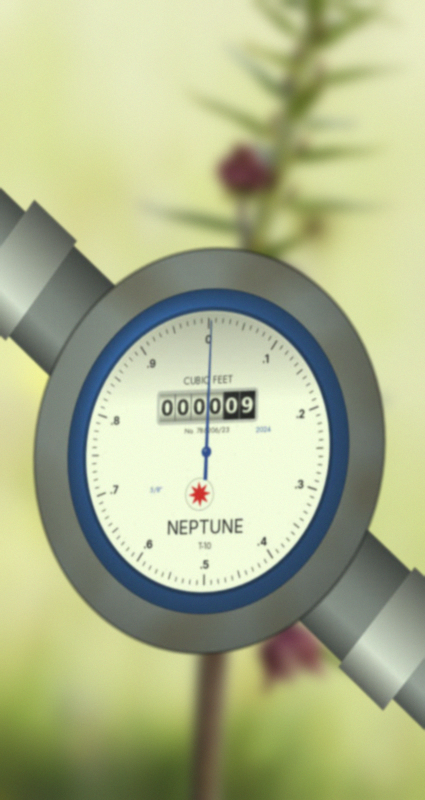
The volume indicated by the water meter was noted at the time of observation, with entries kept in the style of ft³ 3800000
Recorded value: ft³ 9.00
